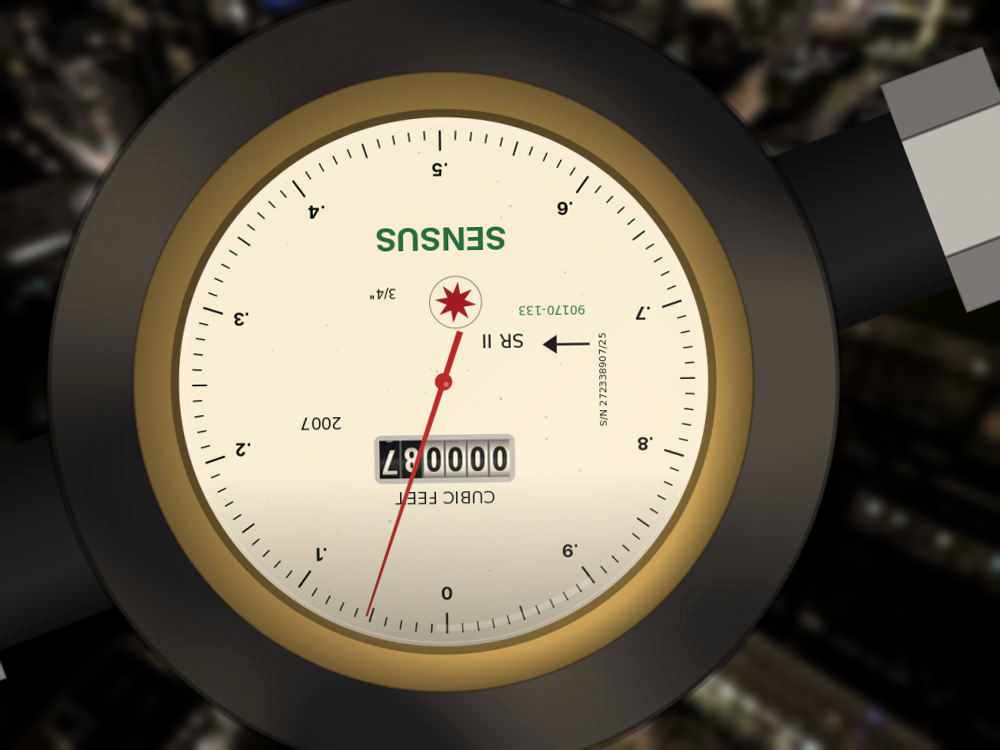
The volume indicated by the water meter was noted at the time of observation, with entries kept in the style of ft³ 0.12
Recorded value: ft³ 87.05
